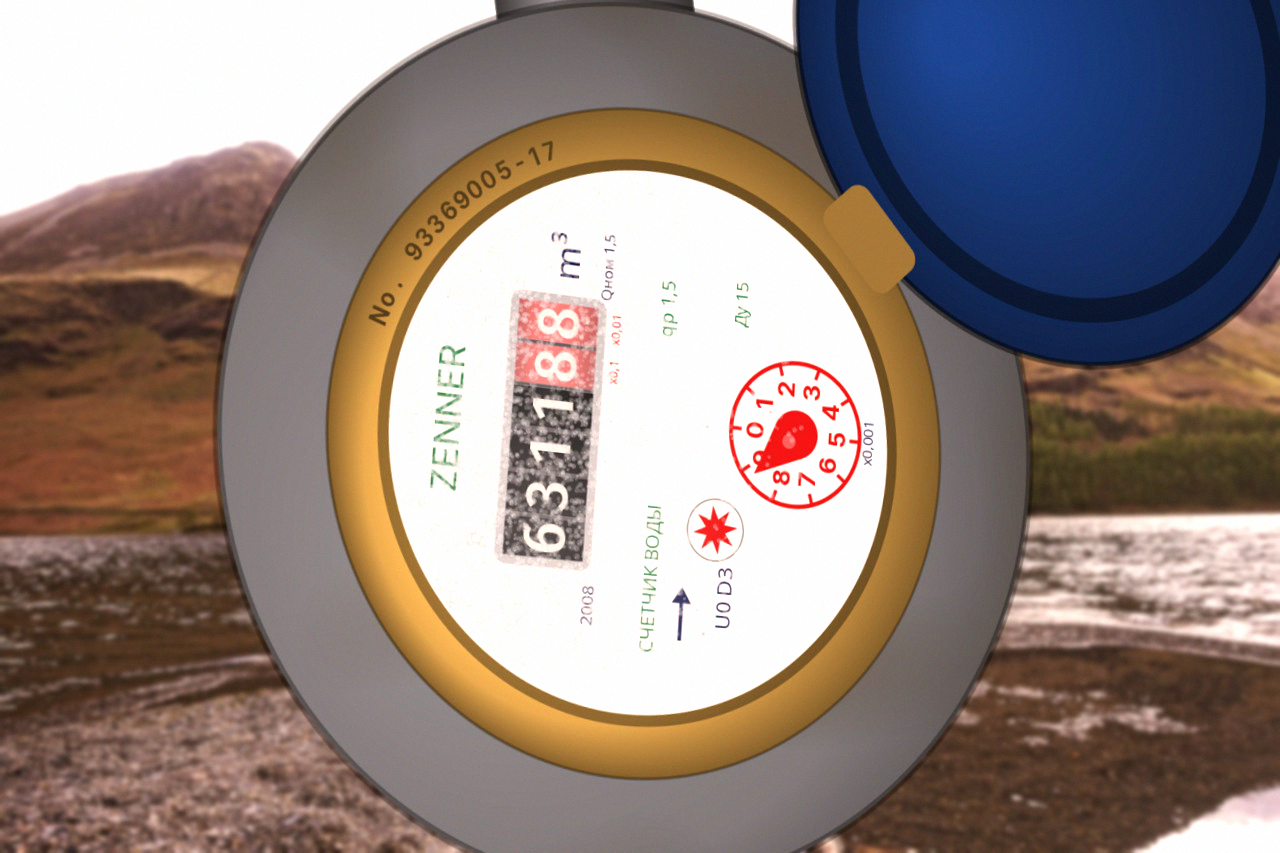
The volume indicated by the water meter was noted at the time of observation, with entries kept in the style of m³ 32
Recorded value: m³ 6311.888
